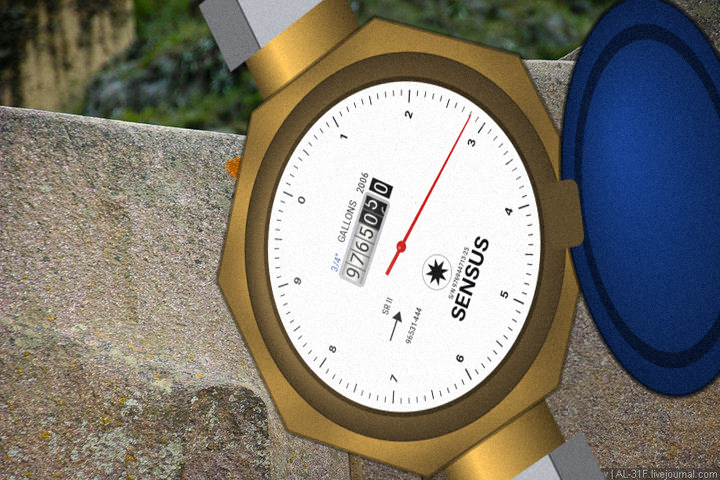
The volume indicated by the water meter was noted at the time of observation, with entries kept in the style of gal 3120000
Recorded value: gal 9765052.8
